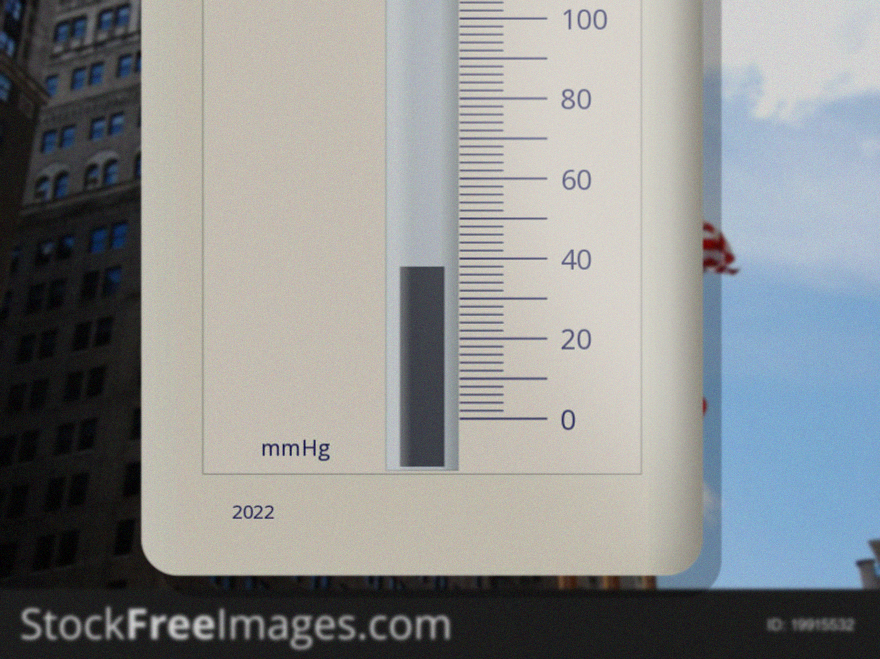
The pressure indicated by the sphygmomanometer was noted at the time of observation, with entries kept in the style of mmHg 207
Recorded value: mmHg 38
